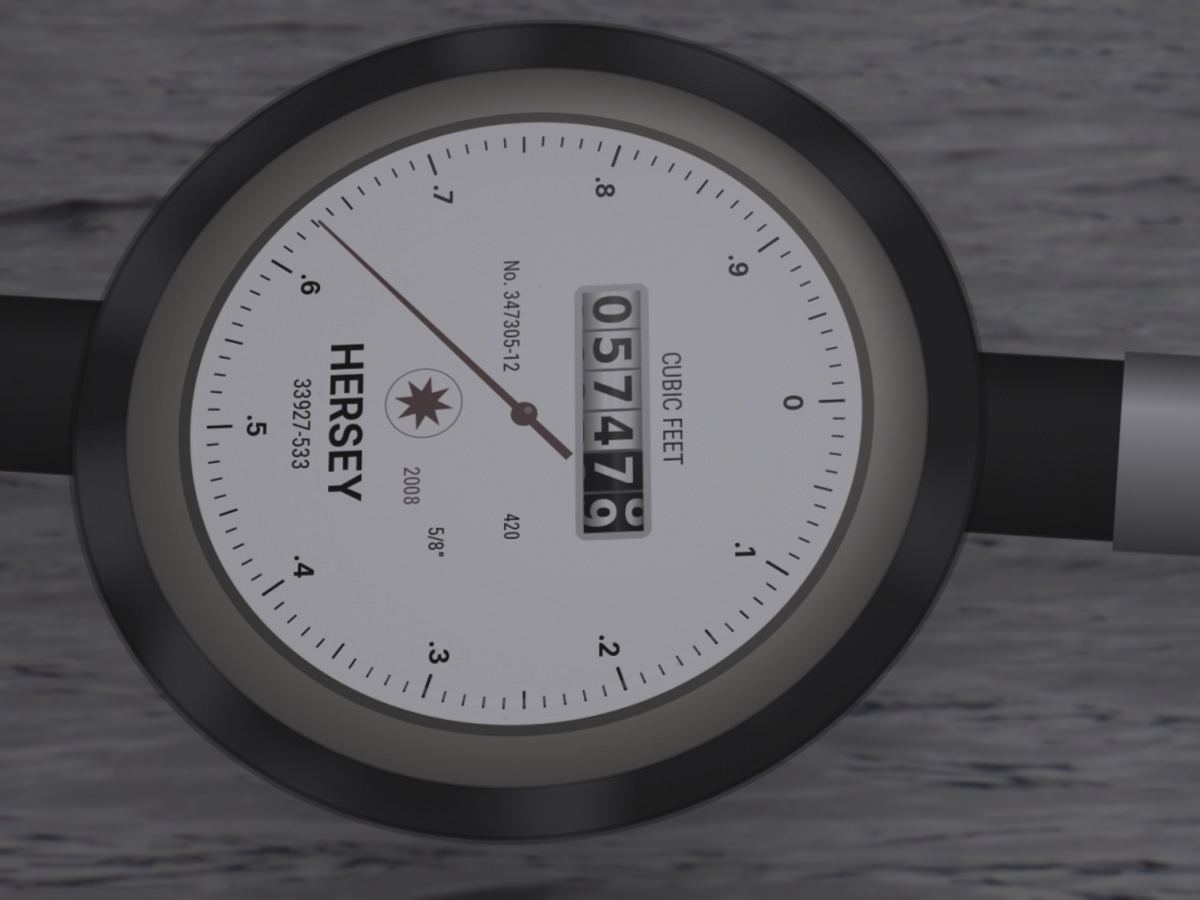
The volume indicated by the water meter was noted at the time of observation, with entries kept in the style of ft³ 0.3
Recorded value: ft³ 57478.63
